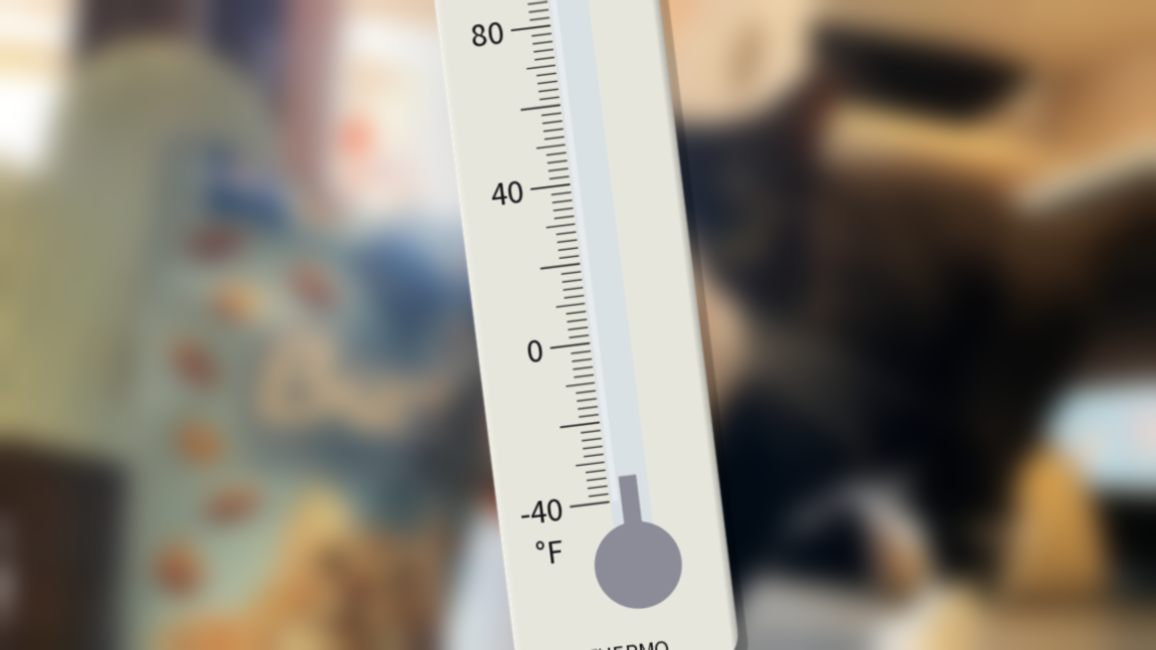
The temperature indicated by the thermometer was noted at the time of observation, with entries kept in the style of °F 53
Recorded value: °F -34
